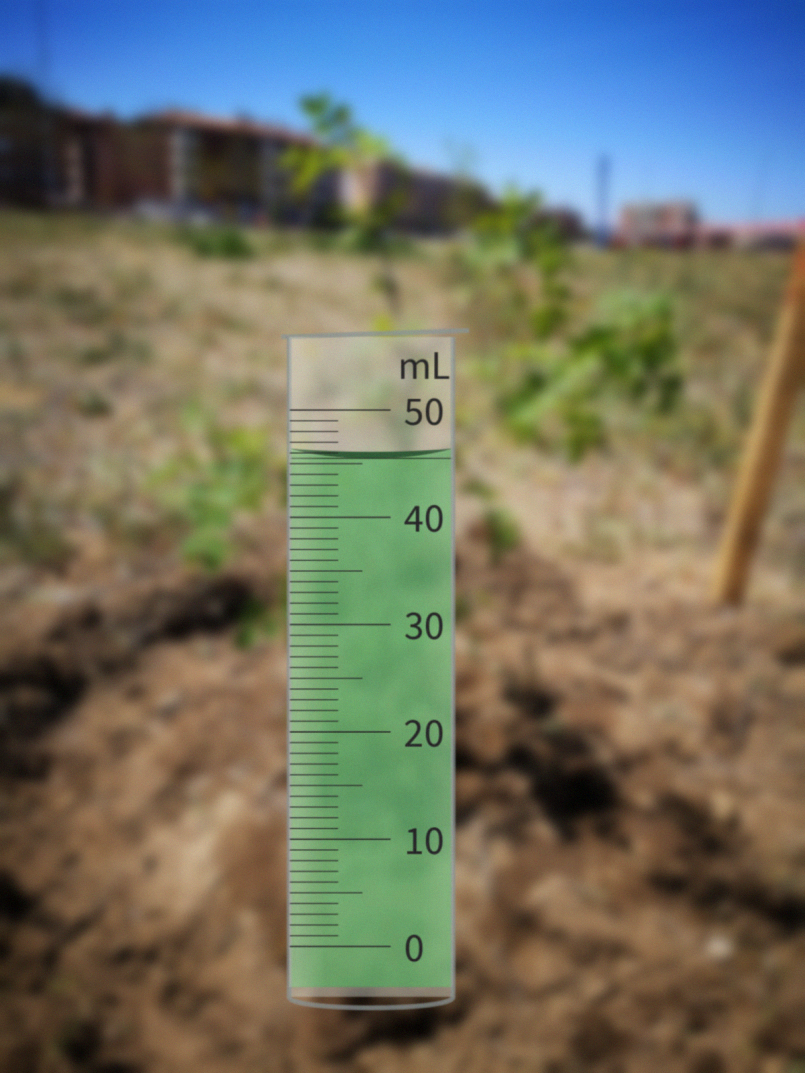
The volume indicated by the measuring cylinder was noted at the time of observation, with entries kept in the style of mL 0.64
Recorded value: mL 45.5
